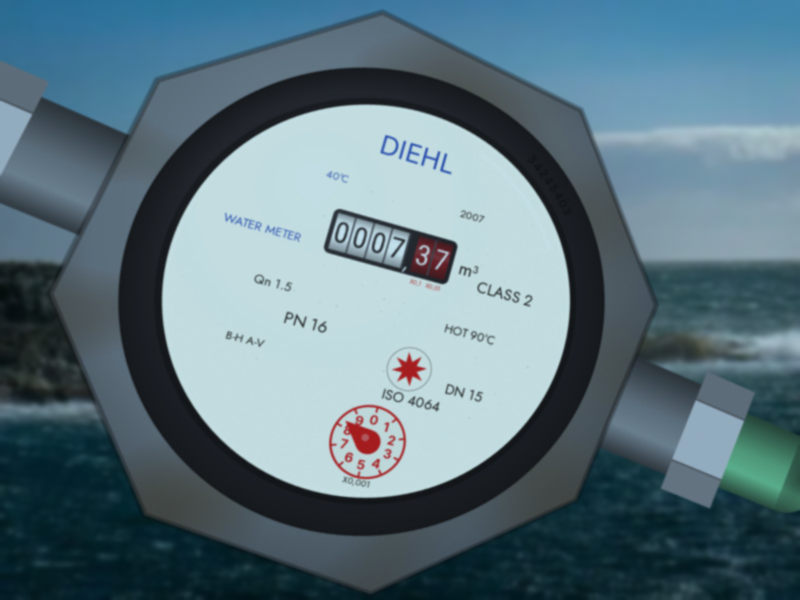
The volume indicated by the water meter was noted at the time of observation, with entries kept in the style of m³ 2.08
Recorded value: m³ 7.378
